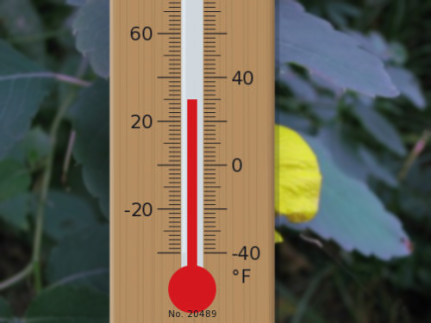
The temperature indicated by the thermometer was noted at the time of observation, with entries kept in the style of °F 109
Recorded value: °F 30
